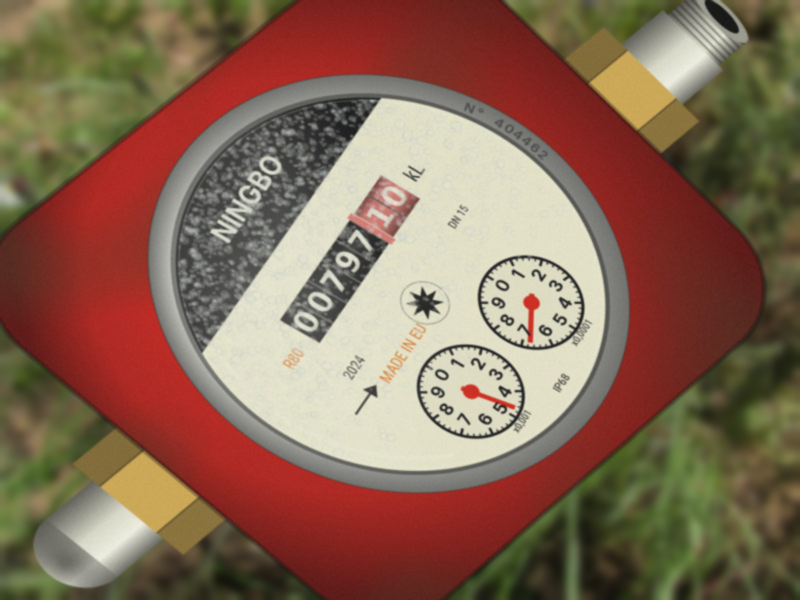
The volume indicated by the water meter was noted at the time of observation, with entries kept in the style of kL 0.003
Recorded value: kL 797.1046
